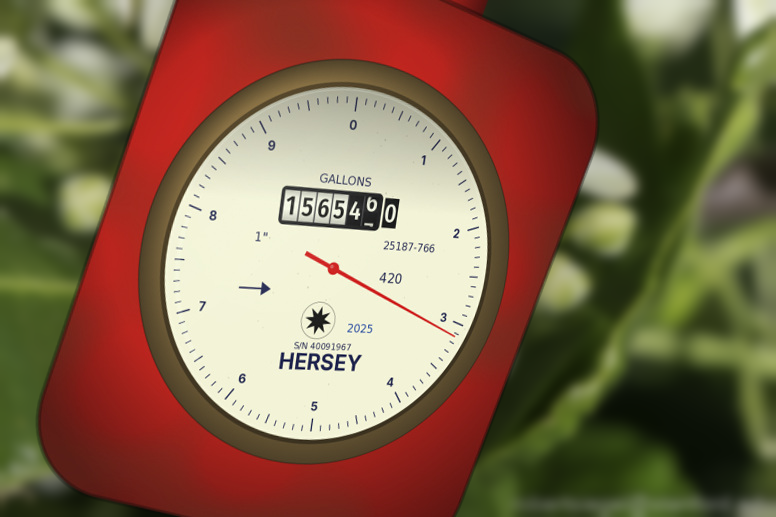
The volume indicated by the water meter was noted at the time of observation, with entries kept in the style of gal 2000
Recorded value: gal 1565463.1
